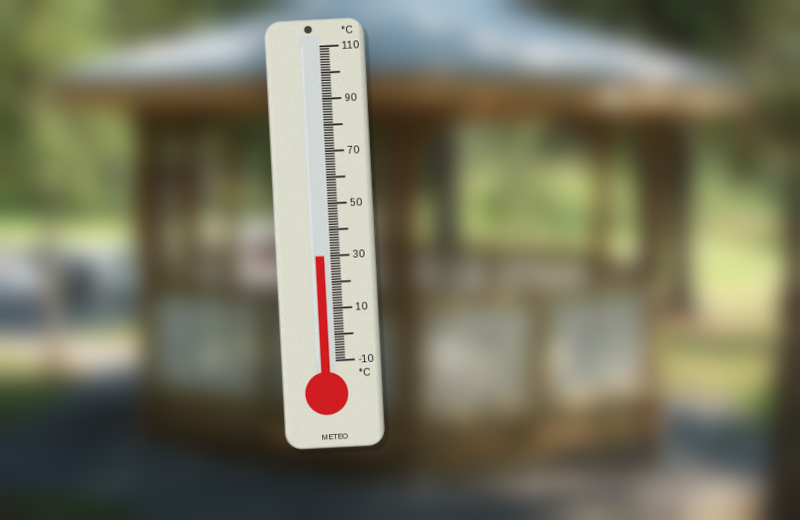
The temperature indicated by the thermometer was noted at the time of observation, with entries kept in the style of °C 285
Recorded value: °C 30
